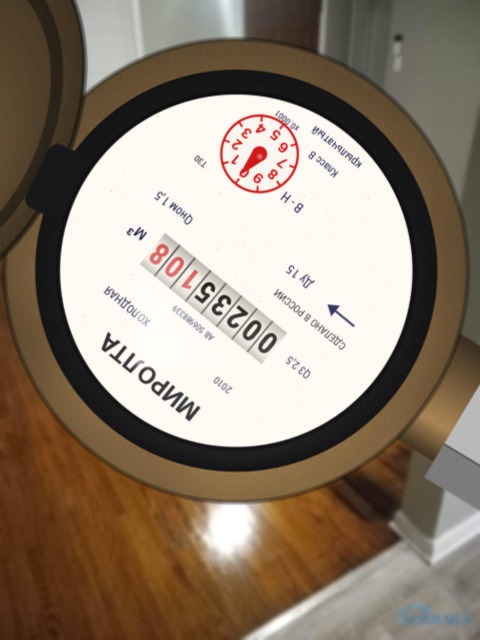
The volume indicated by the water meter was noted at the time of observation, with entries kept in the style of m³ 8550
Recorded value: m³ 235.1080
